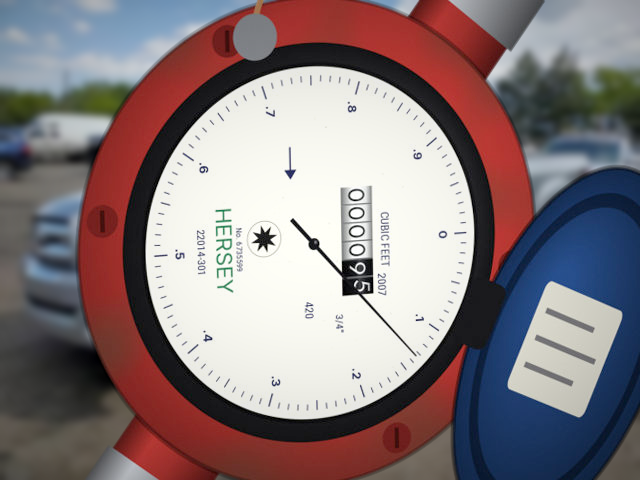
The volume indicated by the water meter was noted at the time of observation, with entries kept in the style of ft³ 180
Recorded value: ft³ 95.13
